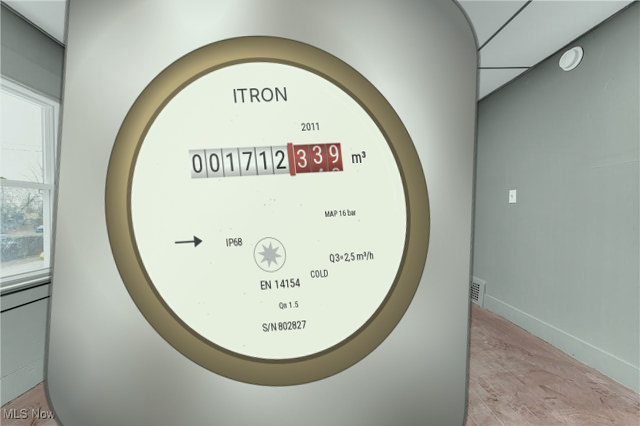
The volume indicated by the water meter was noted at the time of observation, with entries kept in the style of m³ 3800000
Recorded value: m³ 1712.339
